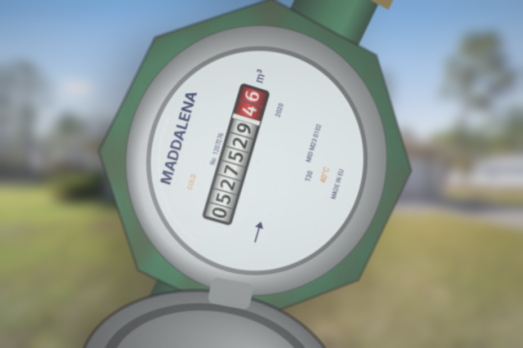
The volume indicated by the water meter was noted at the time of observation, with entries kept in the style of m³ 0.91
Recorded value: m³ 527529.46
